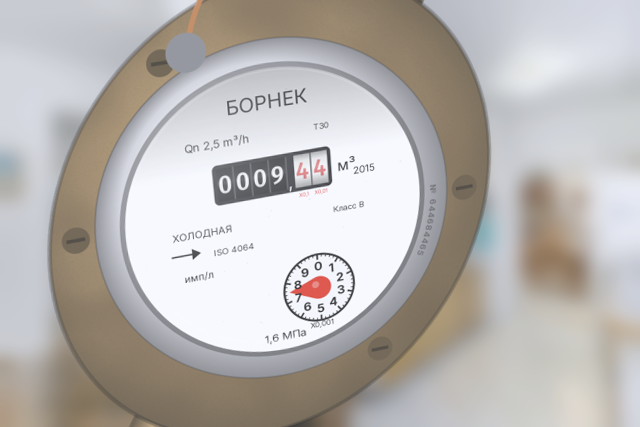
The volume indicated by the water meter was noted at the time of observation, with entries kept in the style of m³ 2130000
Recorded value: m³ 9.447
